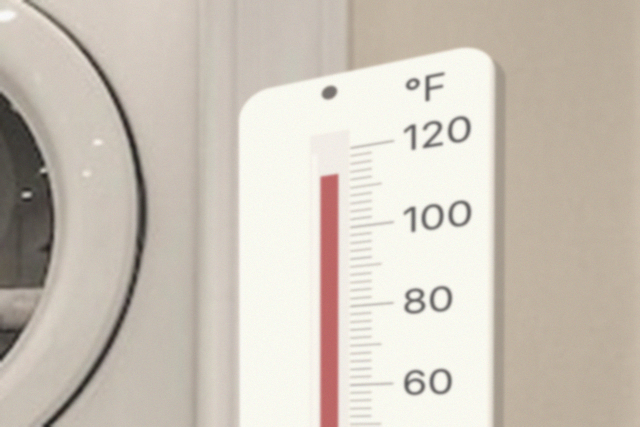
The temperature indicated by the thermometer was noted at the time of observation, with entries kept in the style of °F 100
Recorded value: °F 114
